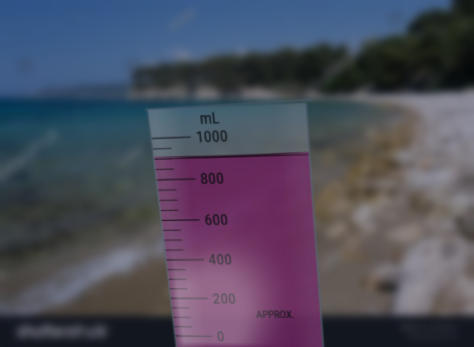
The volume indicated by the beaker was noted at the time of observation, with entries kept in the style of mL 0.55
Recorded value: mL 900
